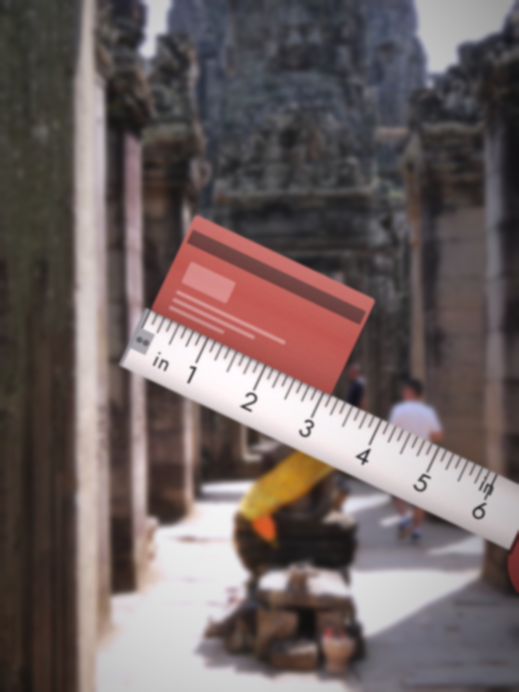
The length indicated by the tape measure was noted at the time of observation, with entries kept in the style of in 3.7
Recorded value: in 3.125
